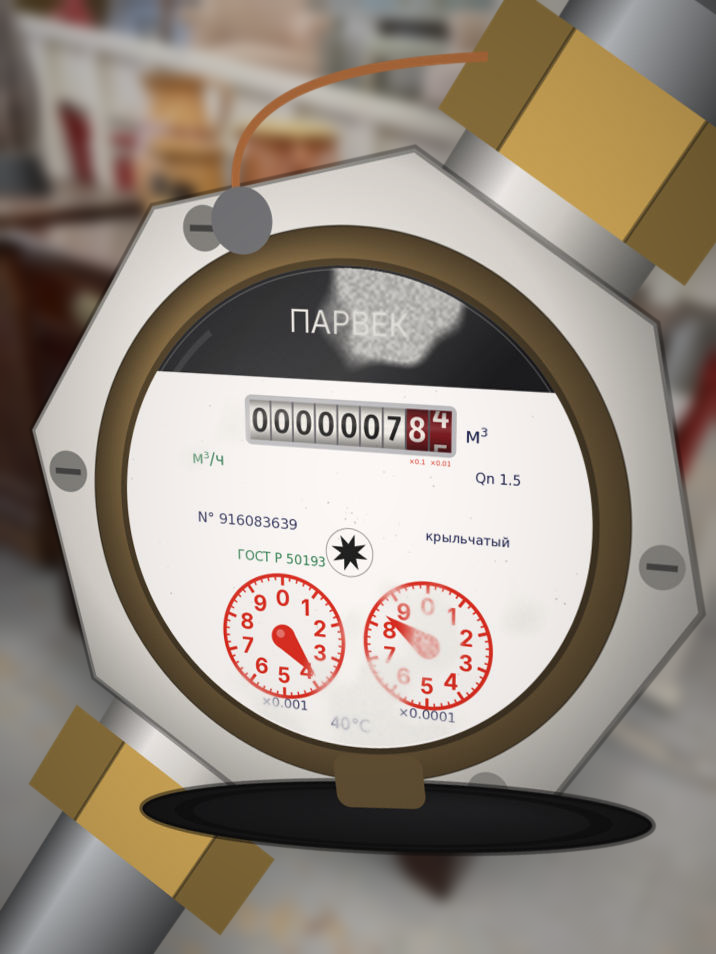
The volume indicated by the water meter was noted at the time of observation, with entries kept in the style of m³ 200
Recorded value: m³ 7.8438
